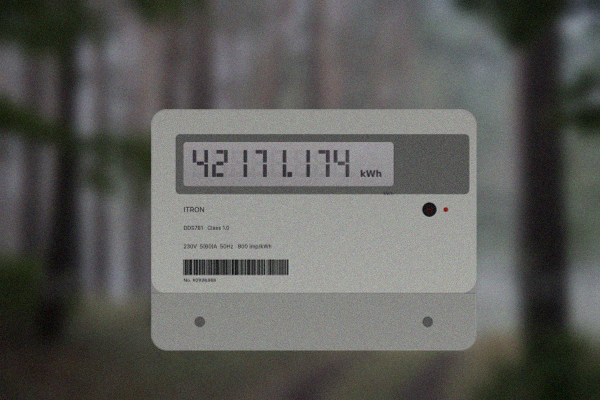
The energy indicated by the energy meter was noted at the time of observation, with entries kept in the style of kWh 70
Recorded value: kWh 42171.174
